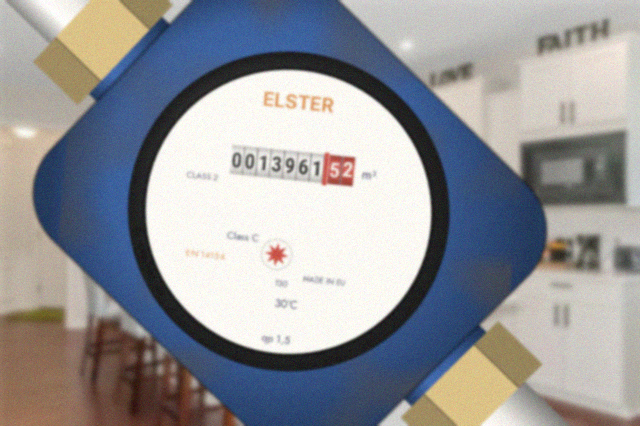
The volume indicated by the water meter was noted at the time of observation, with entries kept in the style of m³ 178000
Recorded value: m³ 13961.52
